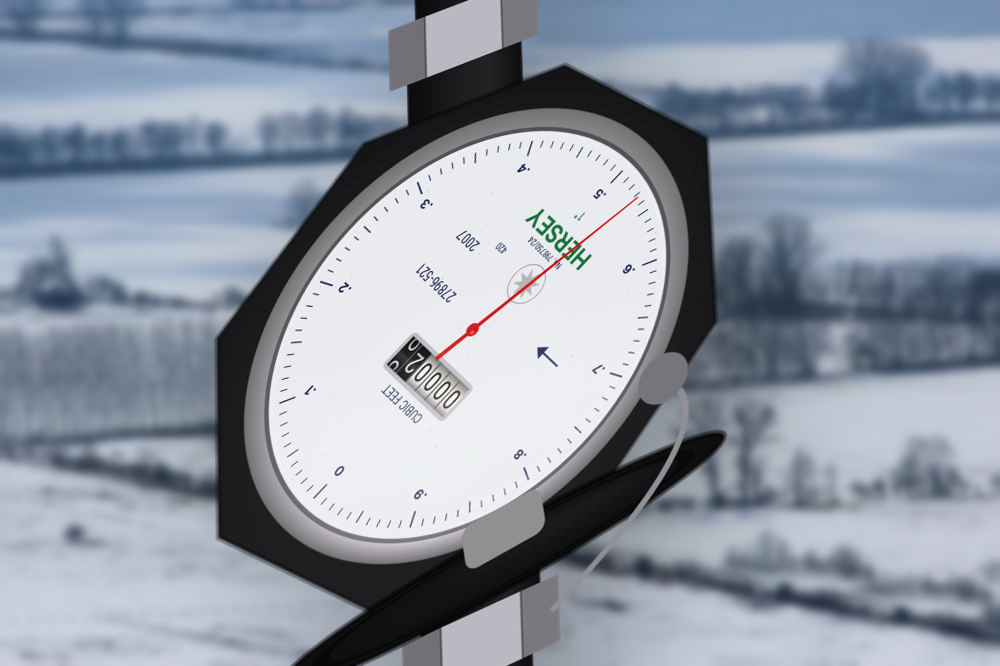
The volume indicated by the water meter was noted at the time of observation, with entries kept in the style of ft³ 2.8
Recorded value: ft³ 28.53
